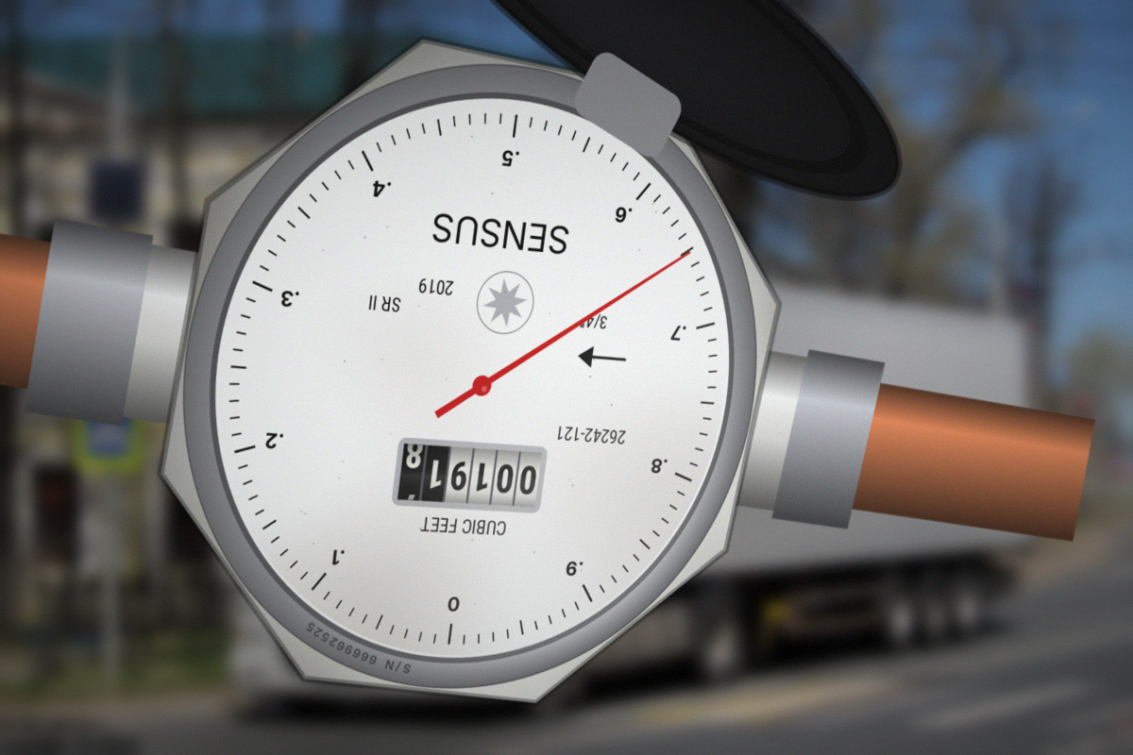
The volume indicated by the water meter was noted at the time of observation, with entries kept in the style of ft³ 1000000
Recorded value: ft³ 1917.65
